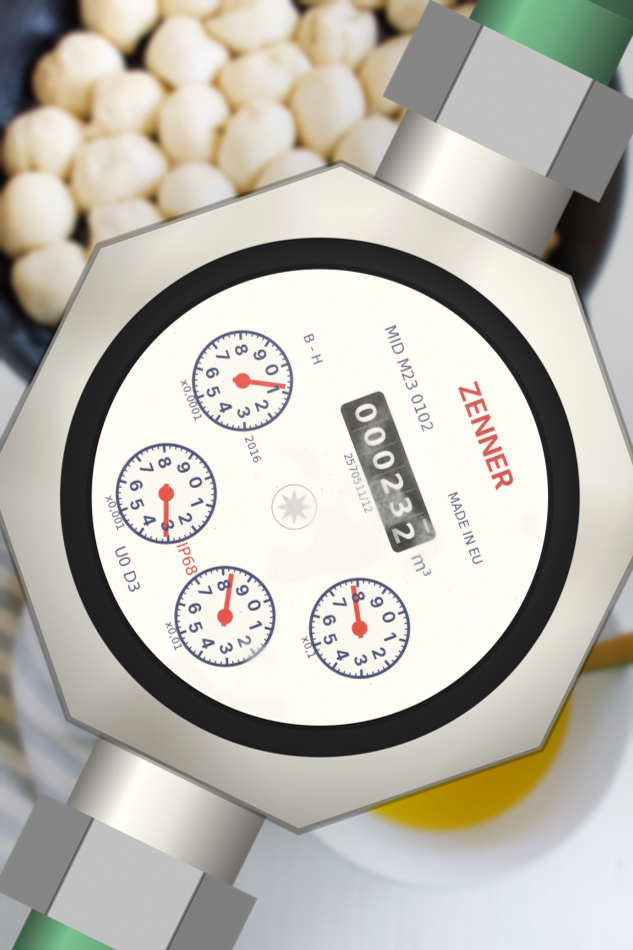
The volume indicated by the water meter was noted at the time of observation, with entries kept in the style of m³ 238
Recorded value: m³ 231.7830
